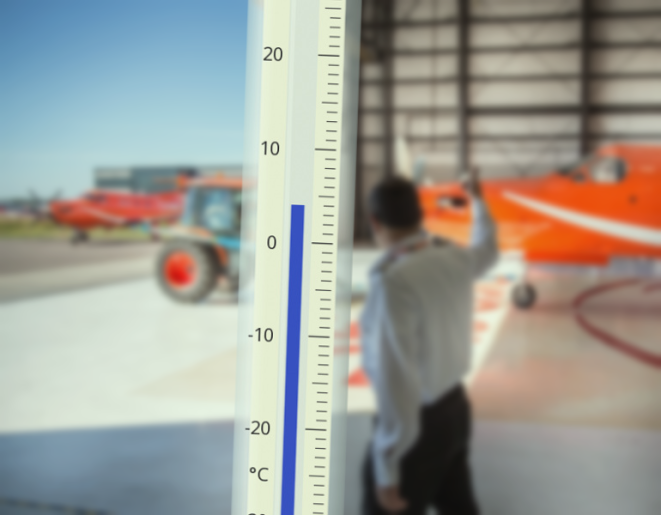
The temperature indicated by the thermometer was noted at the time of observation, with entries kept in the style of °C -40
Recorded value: °C 4
